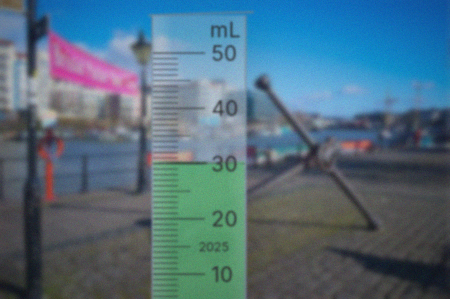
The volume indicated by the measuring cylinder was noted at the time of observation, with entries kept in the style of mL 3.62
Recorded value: mL 30
